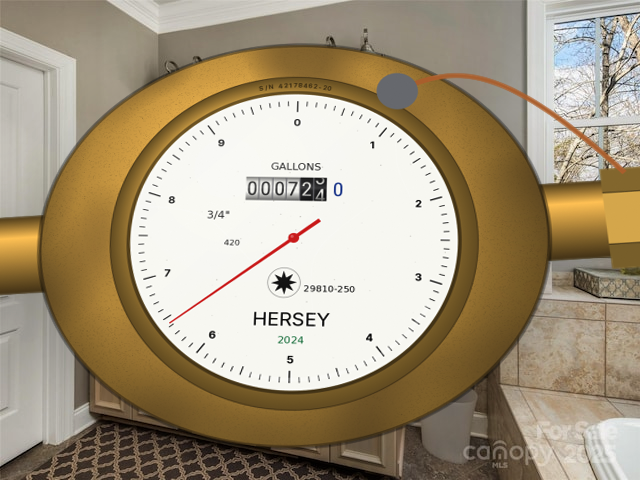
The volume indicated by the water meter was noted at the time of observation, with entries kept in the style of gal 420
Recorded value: gal 7236.4
